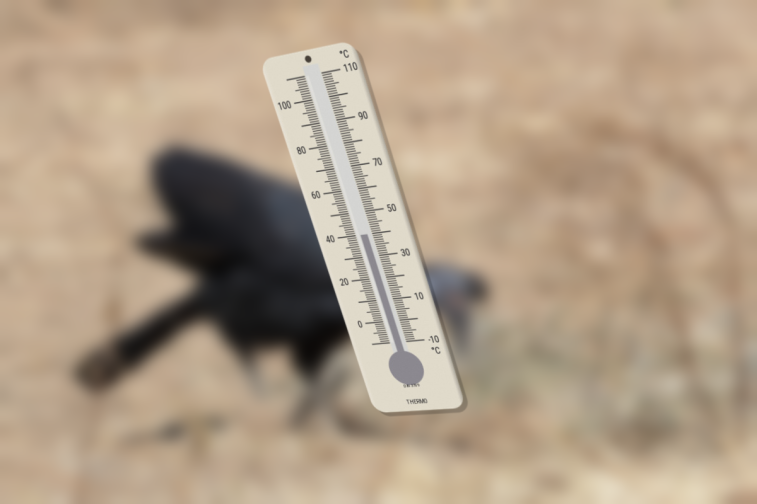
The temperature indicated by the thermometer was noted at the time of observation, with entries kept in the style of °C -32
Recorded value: °C 40
